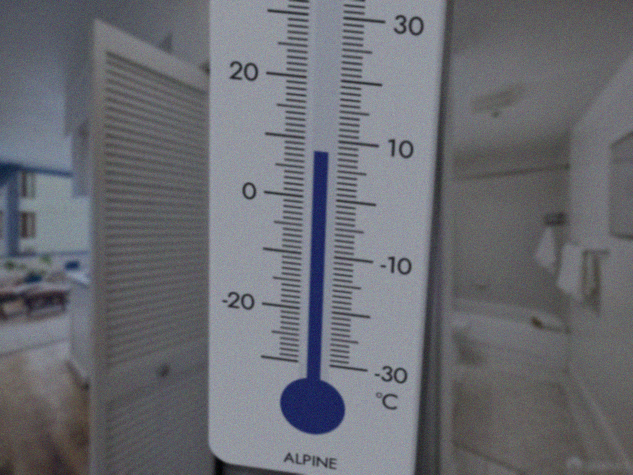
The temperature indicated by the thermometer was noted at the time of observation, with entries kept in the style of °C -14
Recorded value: °C 8
